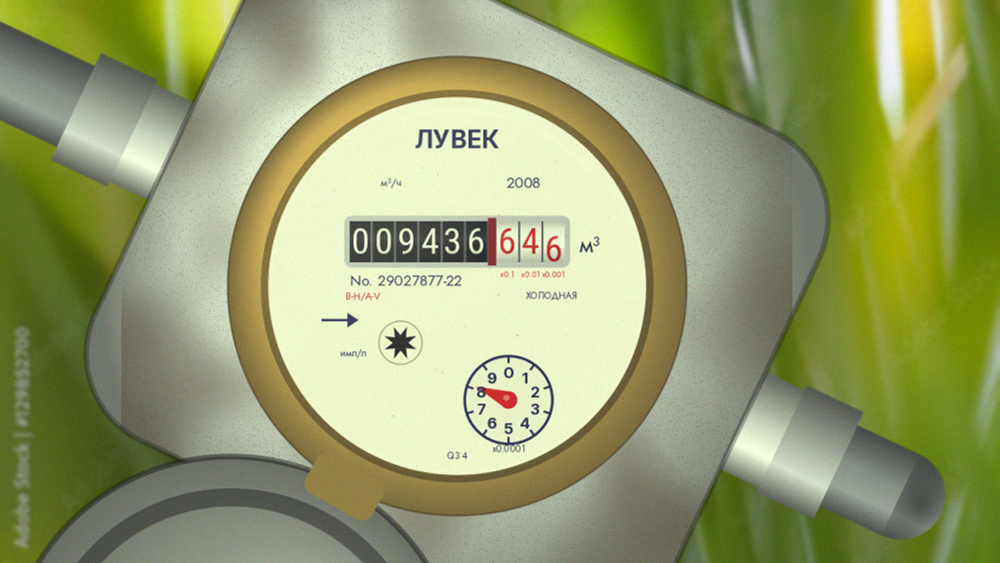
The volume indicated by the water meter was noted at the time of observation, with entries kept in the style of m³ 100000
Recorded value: m³ 9436.6458
